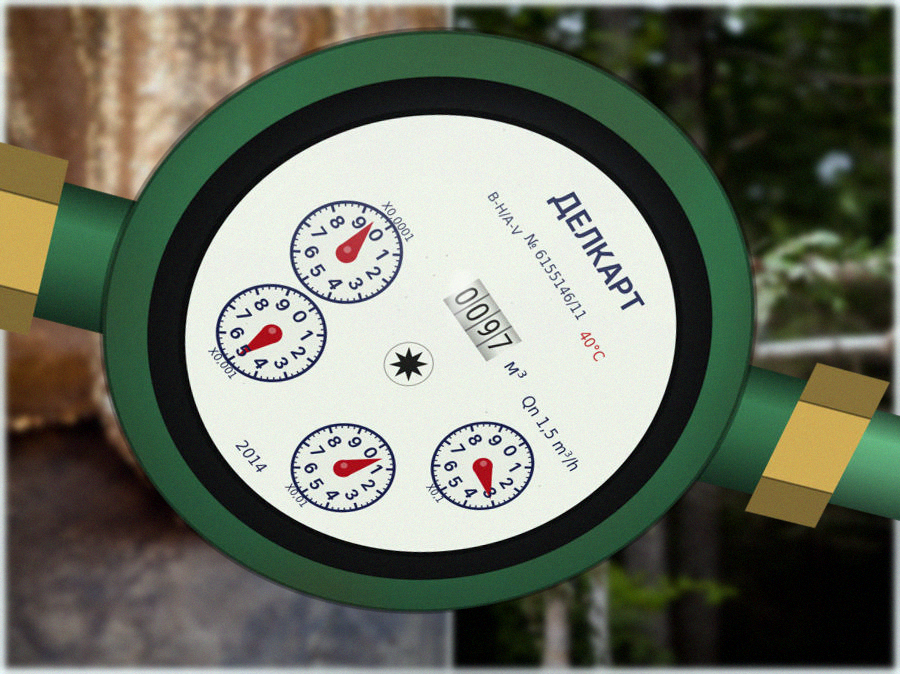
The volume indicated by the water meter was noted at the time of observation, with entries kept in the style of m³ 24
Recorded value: m³ 97.3049
